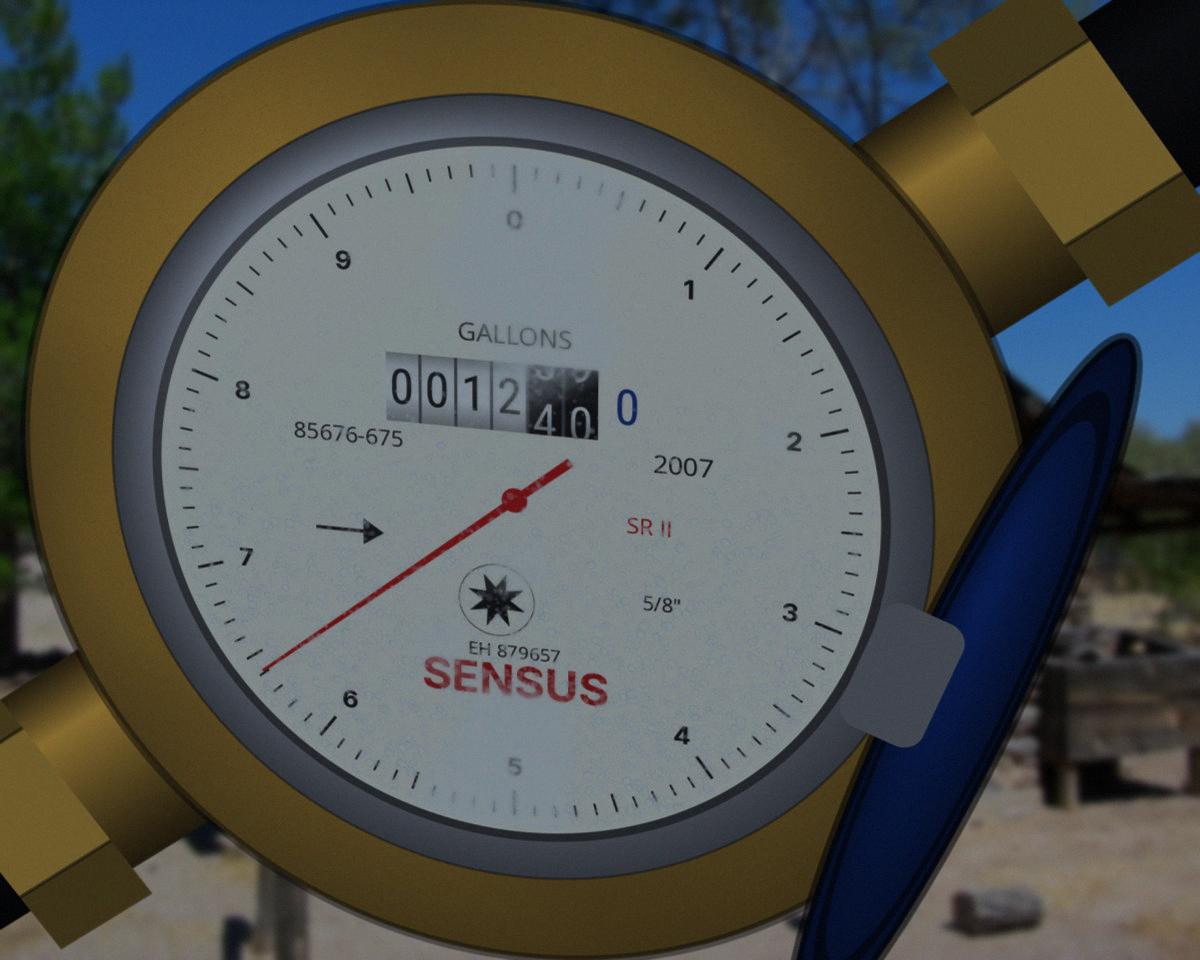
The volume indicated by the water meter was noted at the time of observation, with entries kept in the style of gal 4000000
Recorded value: gal 12396.4
